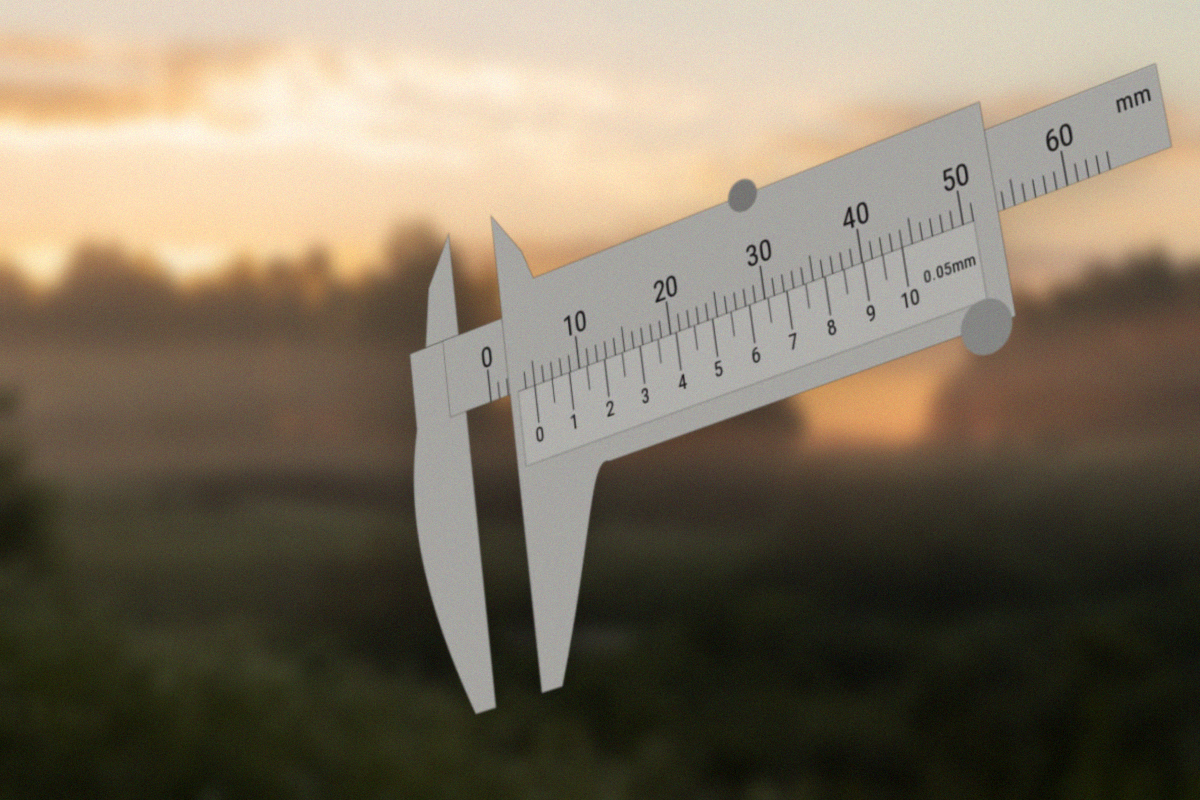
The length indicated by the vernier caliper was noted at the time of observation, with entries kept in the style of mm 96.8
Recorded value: mm 5.0
